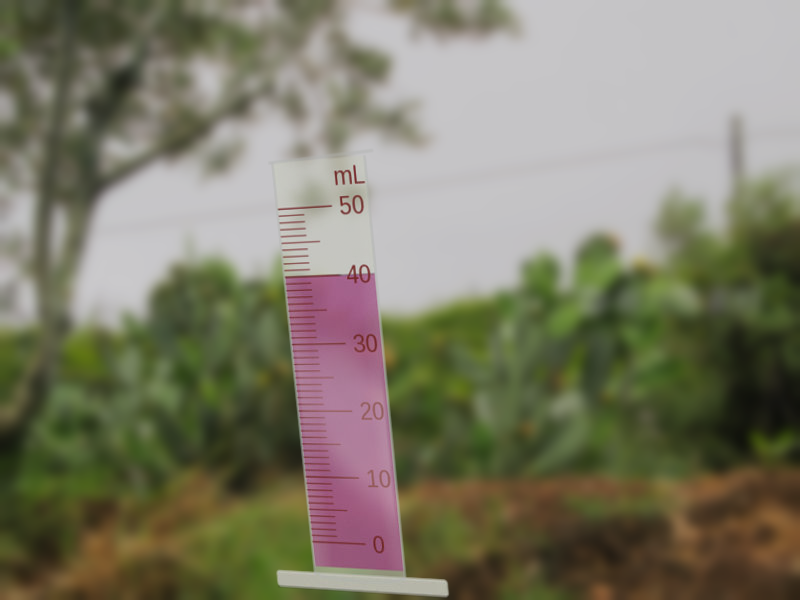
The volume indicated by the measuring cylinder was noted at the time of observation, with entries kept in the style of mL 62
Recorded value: mL 40
